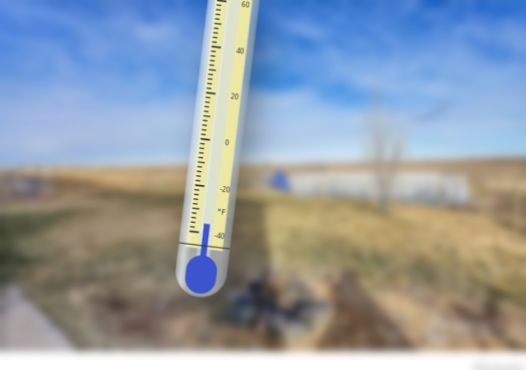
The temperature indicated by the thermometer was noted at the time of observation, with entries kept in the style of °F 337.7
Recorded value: °F -36
